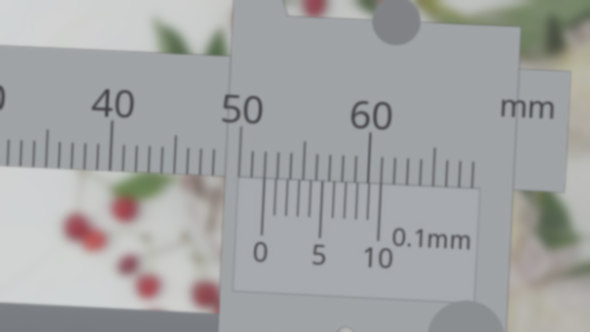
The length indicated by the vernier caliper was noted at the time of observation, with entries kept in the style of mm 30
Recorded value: mm 52.0
